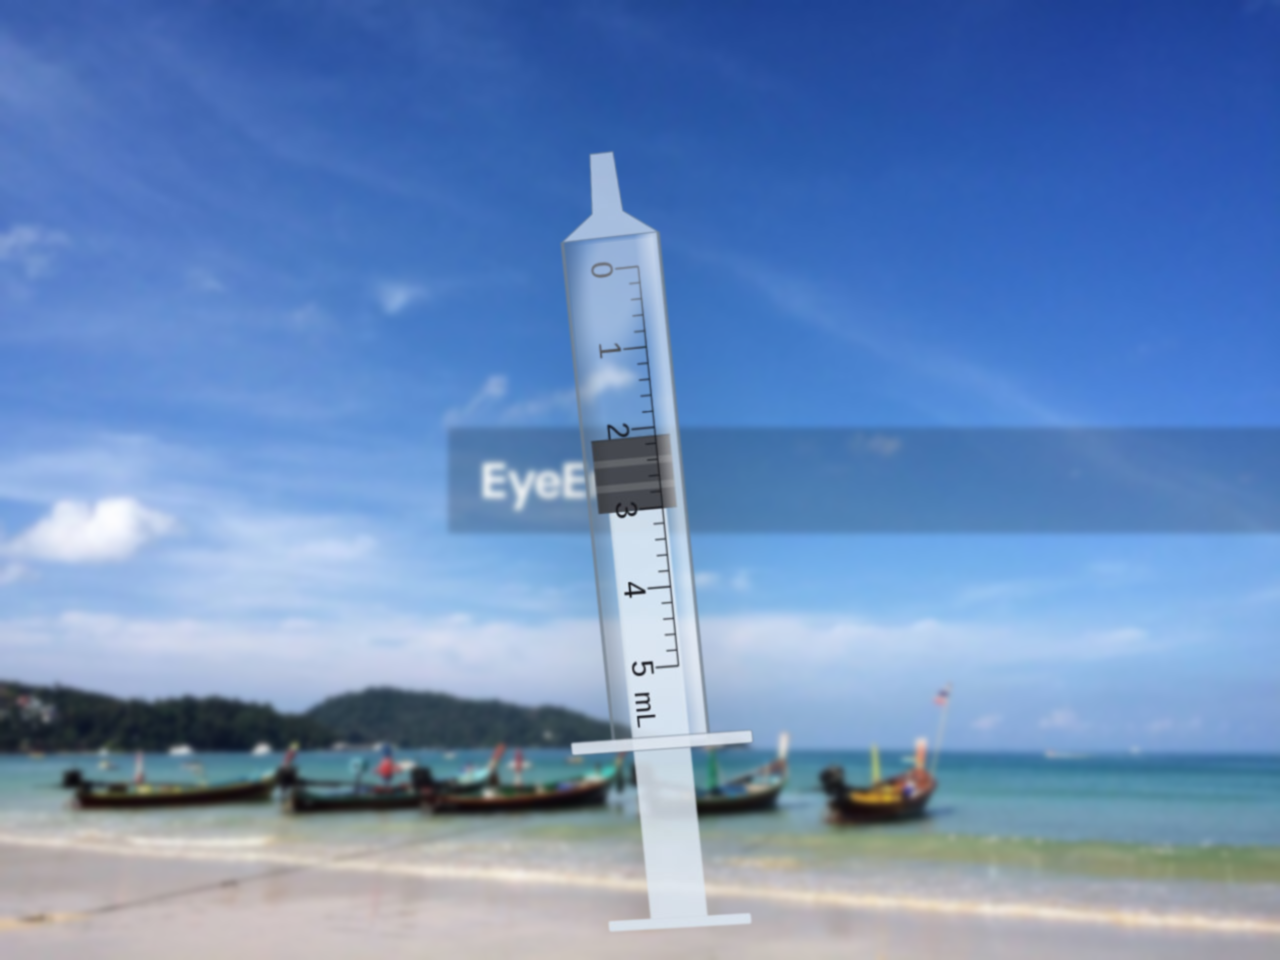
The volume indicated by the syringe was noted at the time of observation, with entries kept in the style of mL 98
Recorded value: mL 2.1
